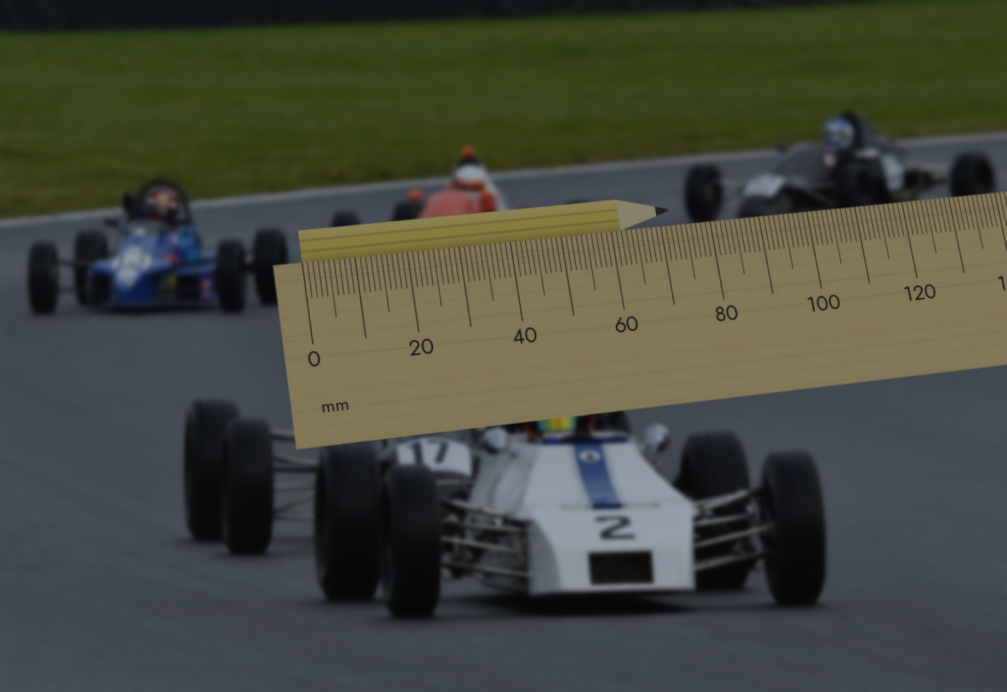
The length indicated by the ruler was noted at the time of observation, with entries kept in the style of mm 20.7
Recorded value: mm 72
